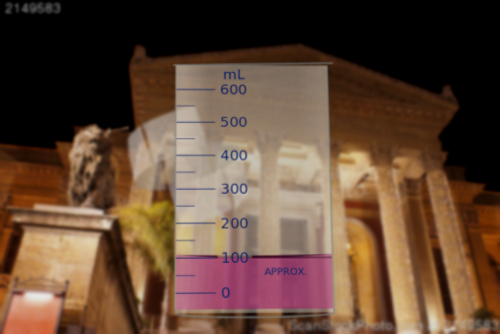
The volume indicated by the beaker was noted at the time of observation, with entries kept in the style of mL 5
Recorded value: mL 100
